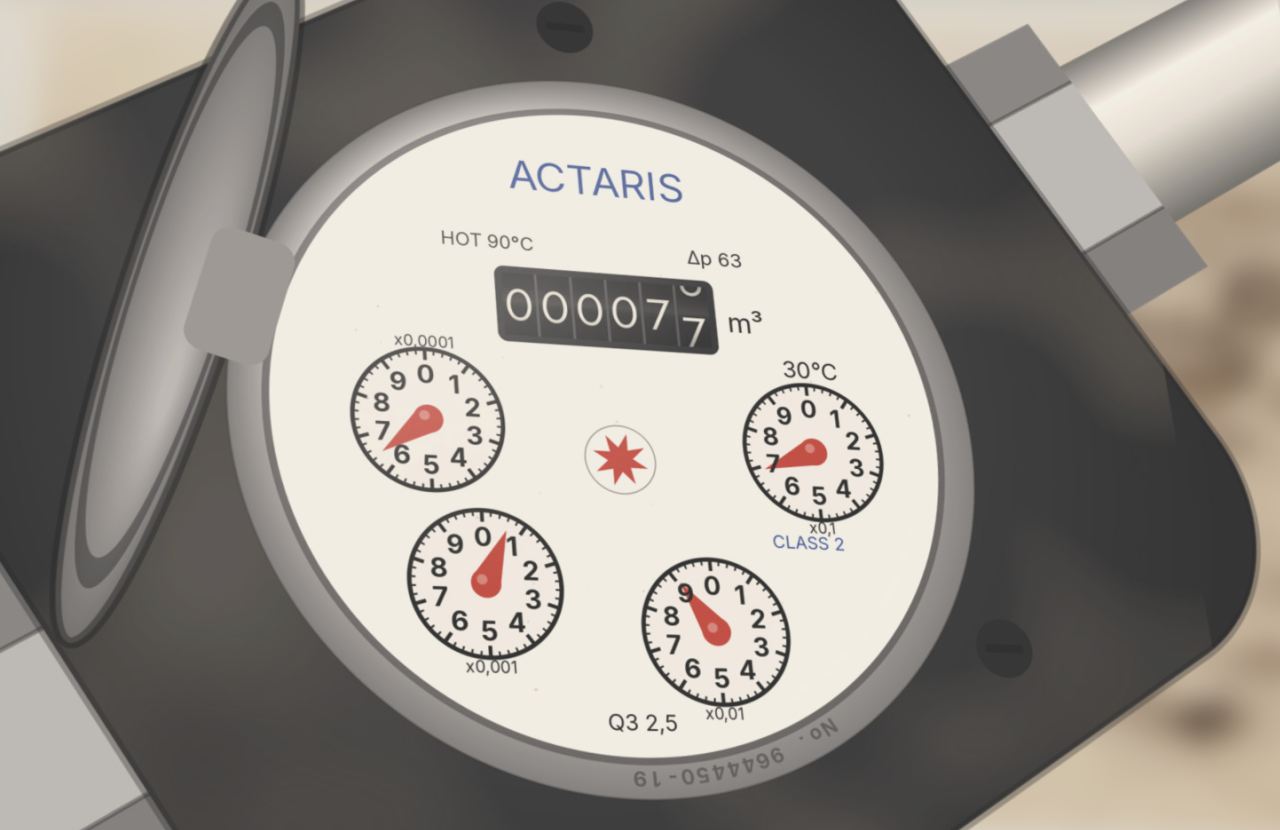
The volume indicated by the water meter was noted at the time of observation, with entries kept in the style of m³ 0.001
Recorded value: m³ 76.6906
